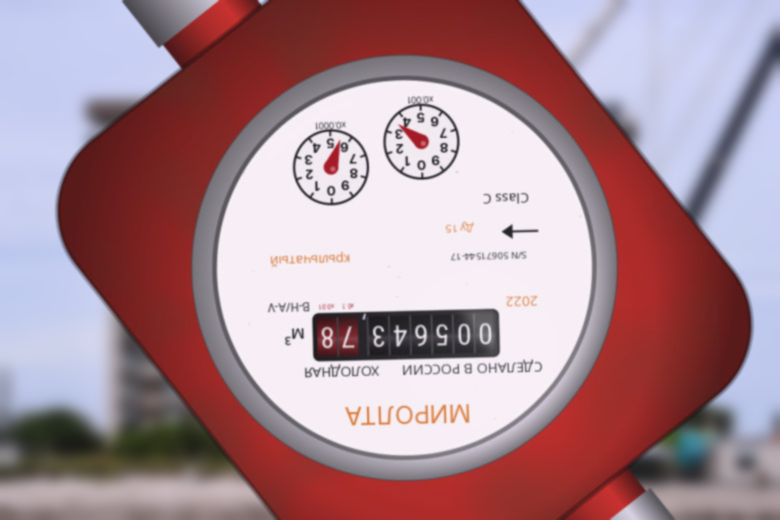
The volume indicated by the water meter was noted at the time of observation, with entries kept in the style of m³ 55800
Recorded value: m³ 5643.7835
